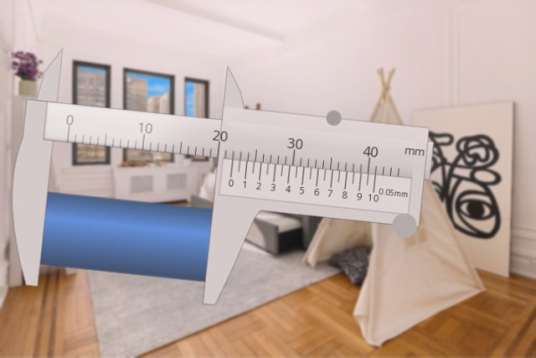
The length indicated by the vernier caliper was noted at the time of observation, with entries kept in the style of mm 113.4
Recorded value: mm 22.0
